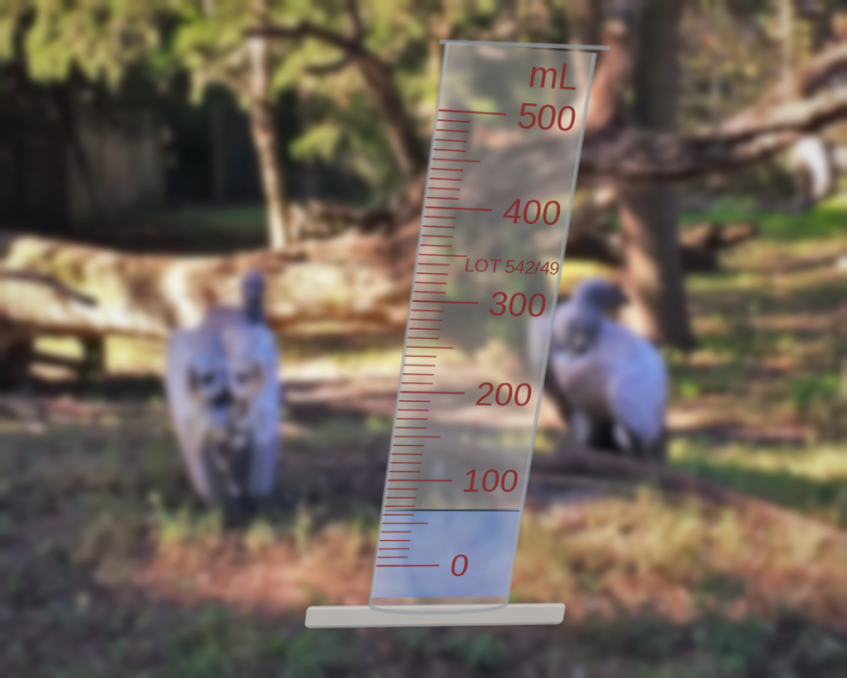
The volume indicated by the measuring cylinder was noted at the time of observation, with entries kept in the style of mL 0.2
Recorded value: mL 65
